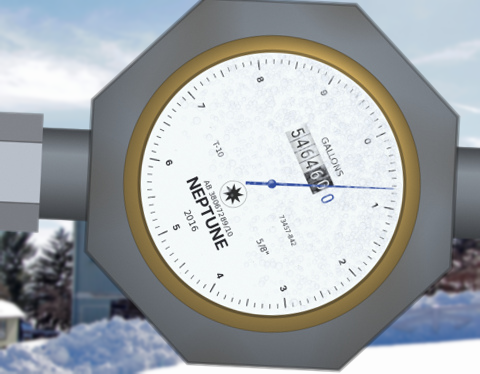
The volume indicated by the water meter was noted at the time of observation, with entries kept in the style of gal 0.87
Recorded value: gal 5464600.7
